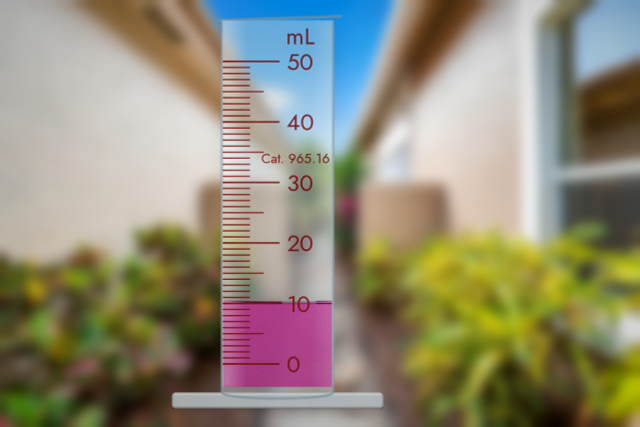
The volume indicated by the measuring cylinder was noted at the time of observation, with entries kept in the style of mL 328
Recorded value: mL 10
